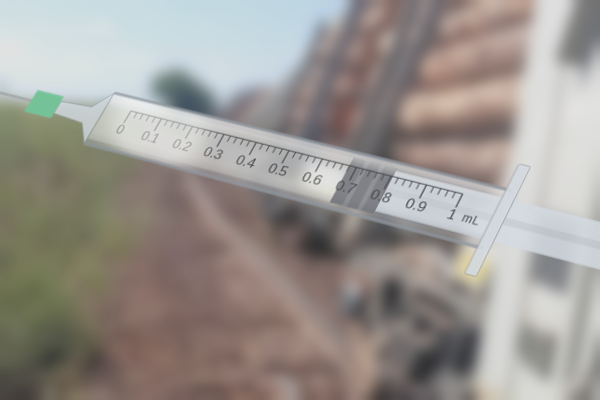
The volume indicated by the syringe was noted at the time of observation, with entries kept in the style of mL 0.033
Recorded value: mL 0.68
